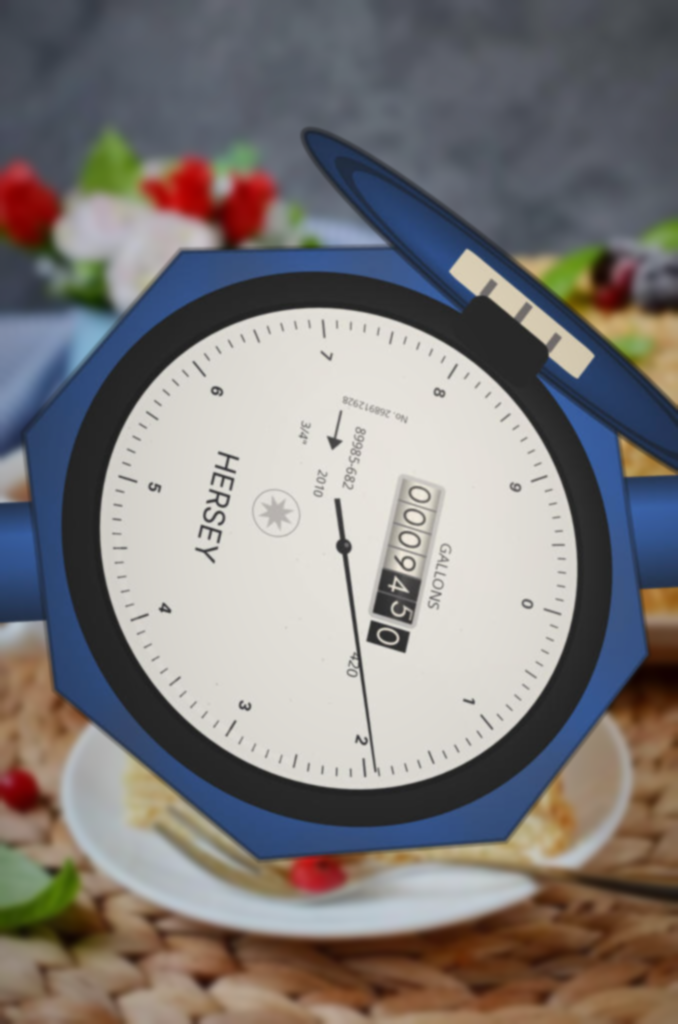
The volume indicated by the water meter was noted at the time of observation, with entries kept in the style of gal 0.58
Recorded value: gal 9451.9
